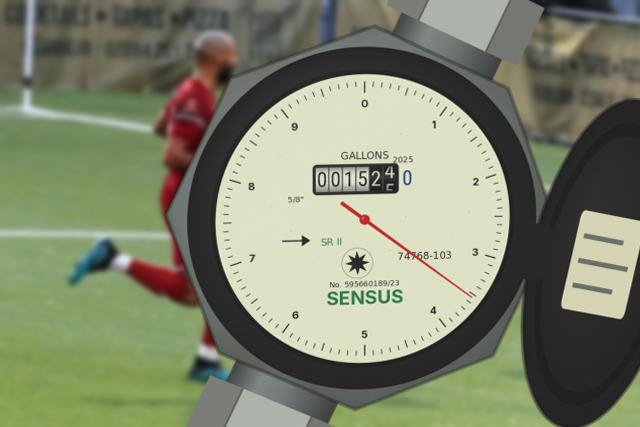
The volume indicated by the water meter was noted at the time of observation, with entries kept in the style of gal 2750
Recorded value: gal 15243.5
